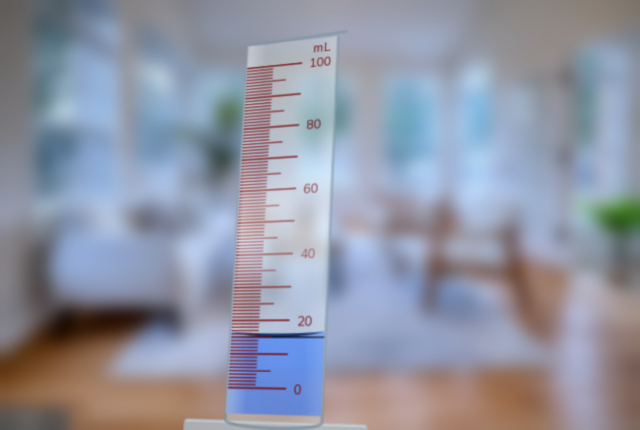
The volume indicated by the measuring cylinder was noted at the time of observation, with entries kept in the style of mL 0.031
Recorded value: mL 15
